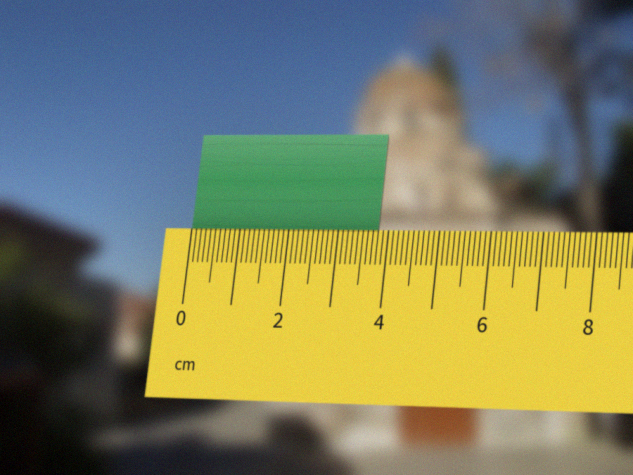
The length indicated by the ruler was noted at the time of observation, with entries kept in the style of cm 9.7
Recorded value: cm 3.8
